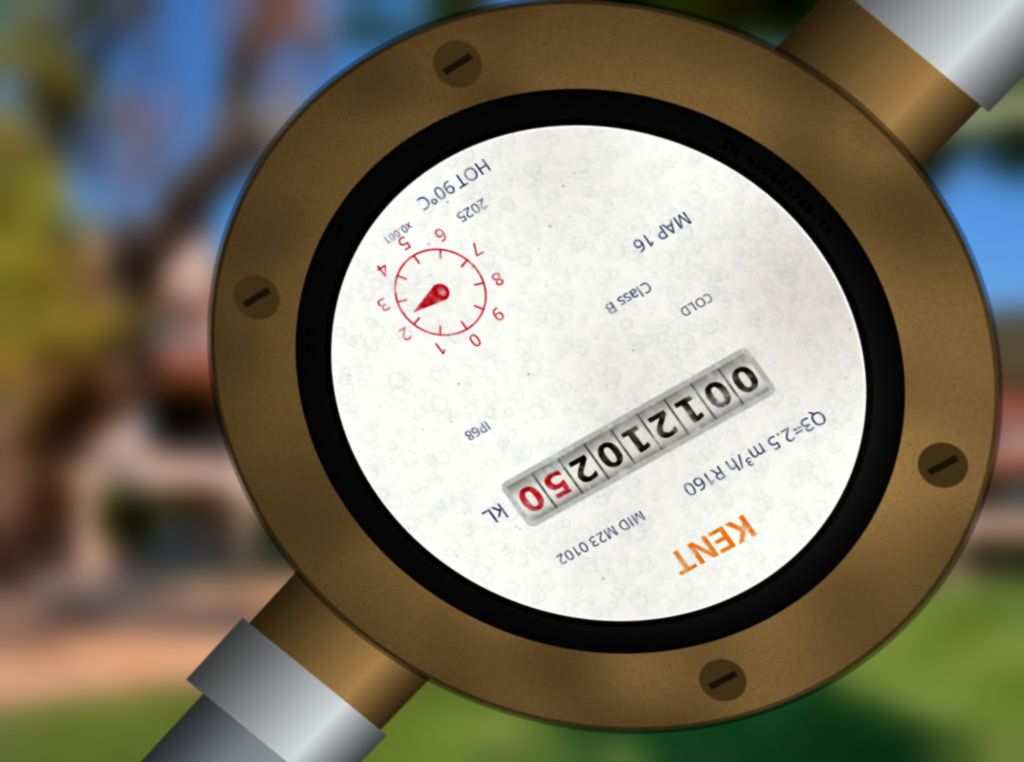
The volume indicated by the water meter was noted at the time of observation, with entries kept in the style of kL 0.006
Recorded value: kL 12102.502
